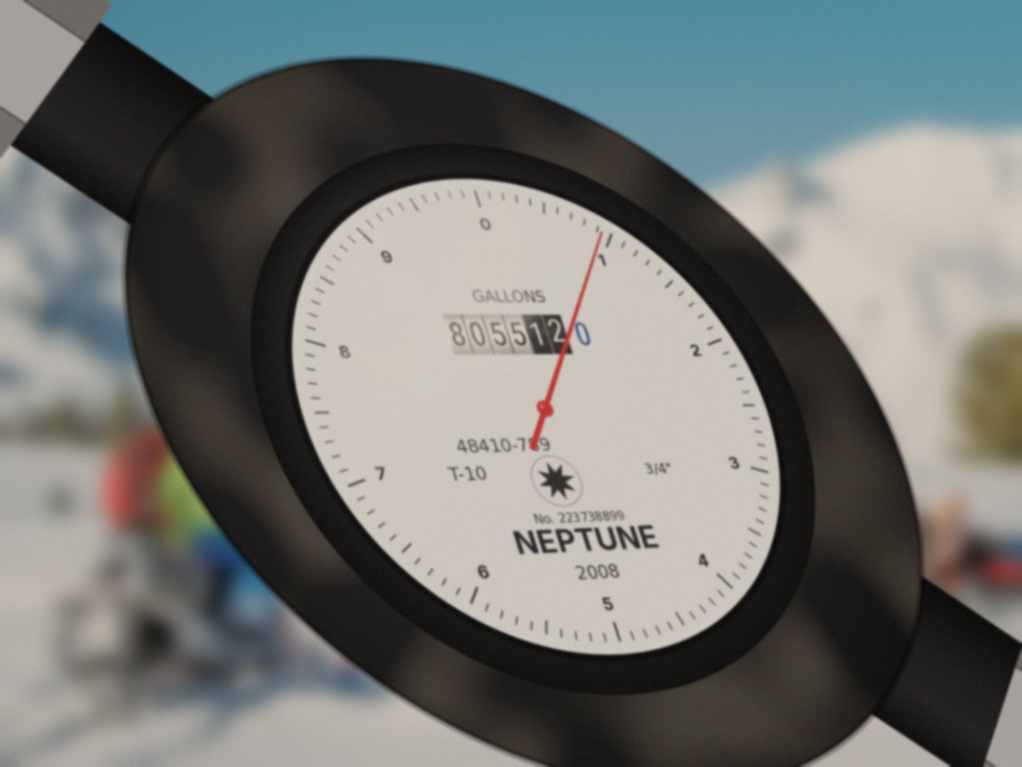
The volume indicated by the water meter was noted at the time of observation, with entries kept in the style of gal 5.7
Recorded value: gal 8055120.9
